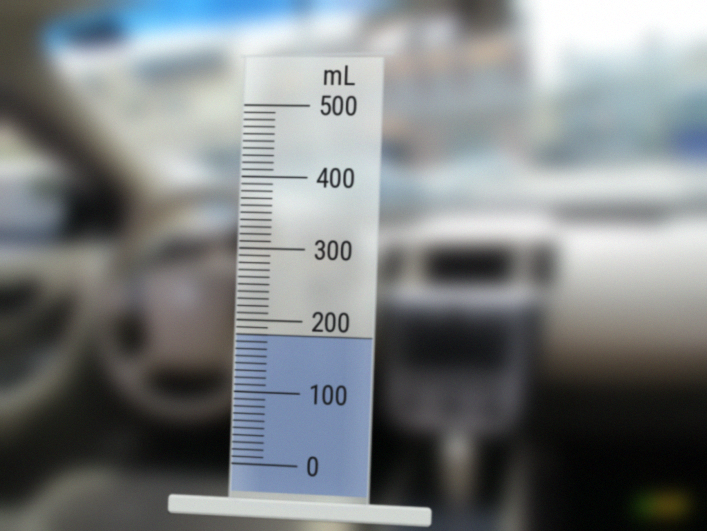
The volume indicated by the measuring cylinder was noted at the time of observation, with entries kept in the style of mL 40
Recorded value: mL 180
